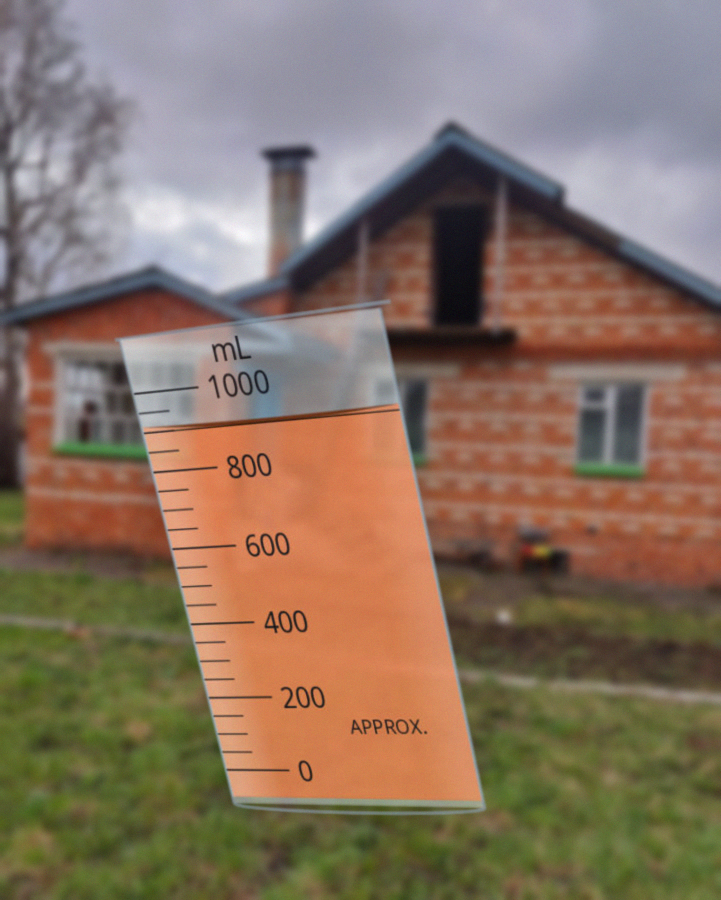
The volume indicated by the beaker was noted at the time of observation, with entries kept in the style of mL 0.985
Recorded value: mL 900
